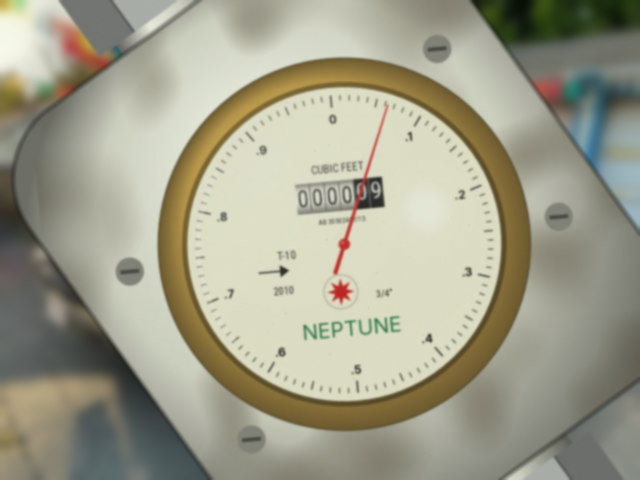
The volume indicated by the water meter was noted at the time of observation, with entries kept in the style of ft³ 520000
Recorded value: ft³ 9.06
